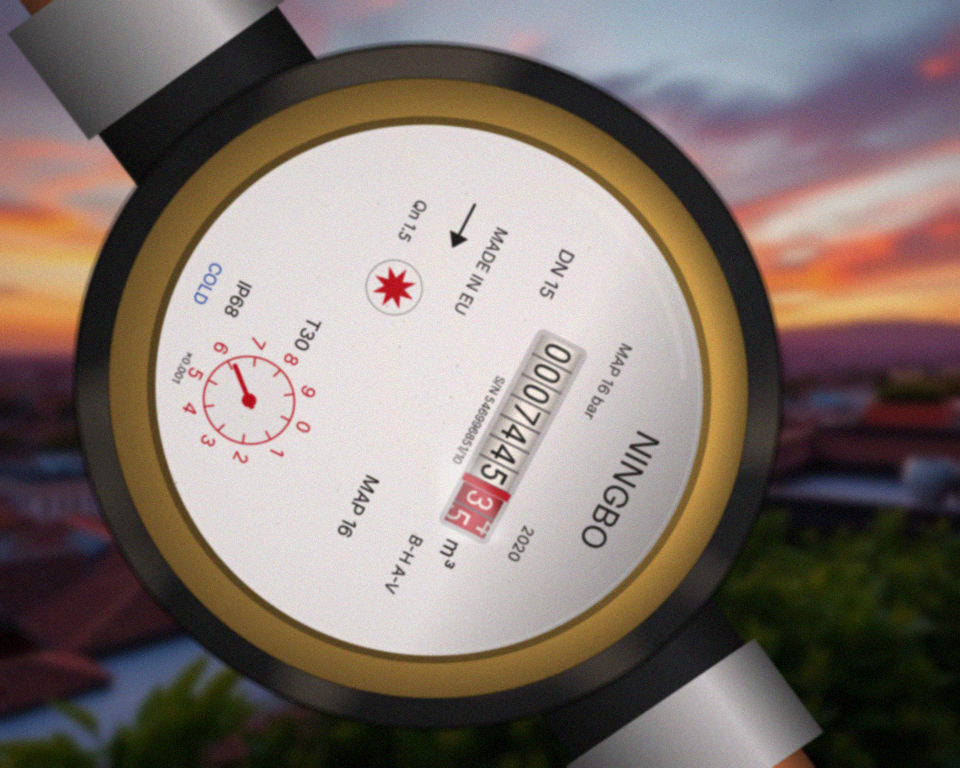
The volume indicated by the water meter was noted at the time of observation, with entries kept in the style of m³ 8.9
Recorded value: m³ 7445.346
